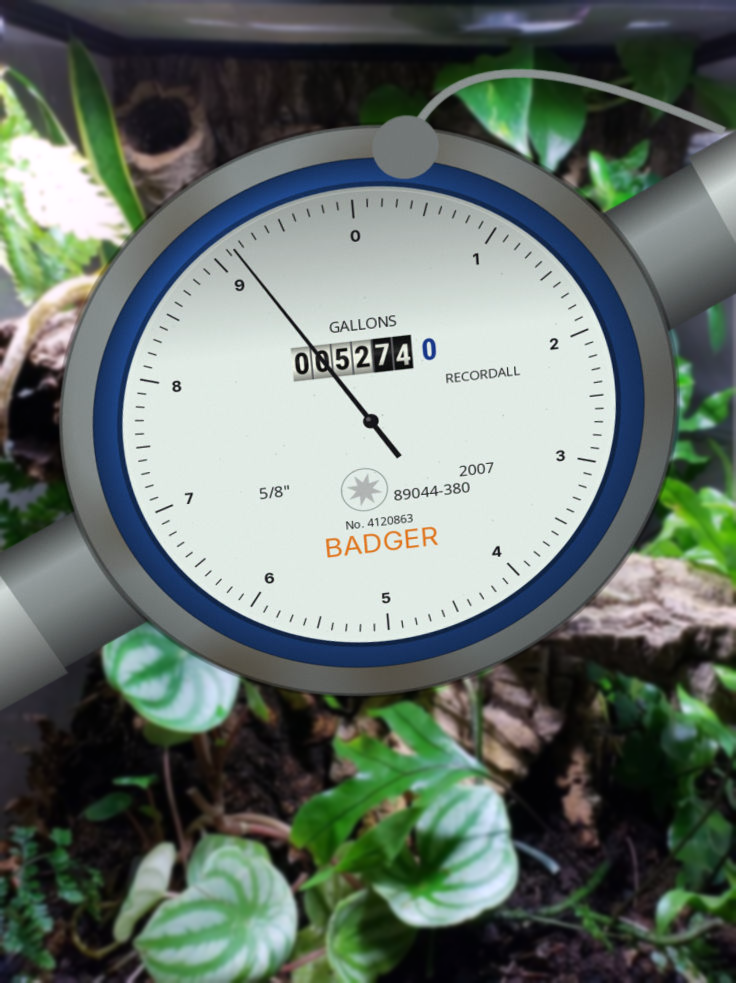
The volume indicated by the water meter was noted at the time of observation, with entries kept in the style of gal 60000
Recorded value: gal 52739.1
